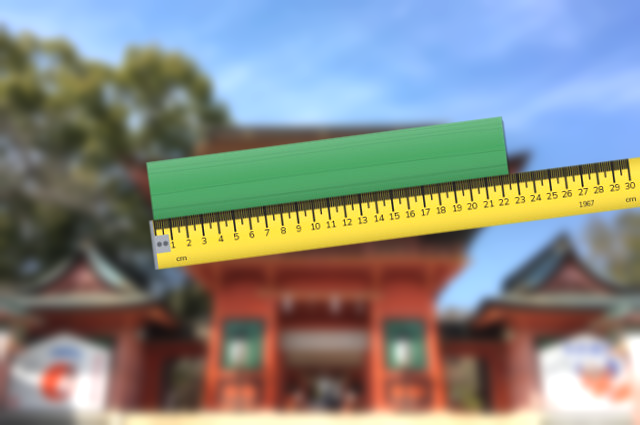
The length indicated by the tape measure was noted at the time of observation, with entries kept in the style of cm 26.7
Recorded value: cm 22.5
